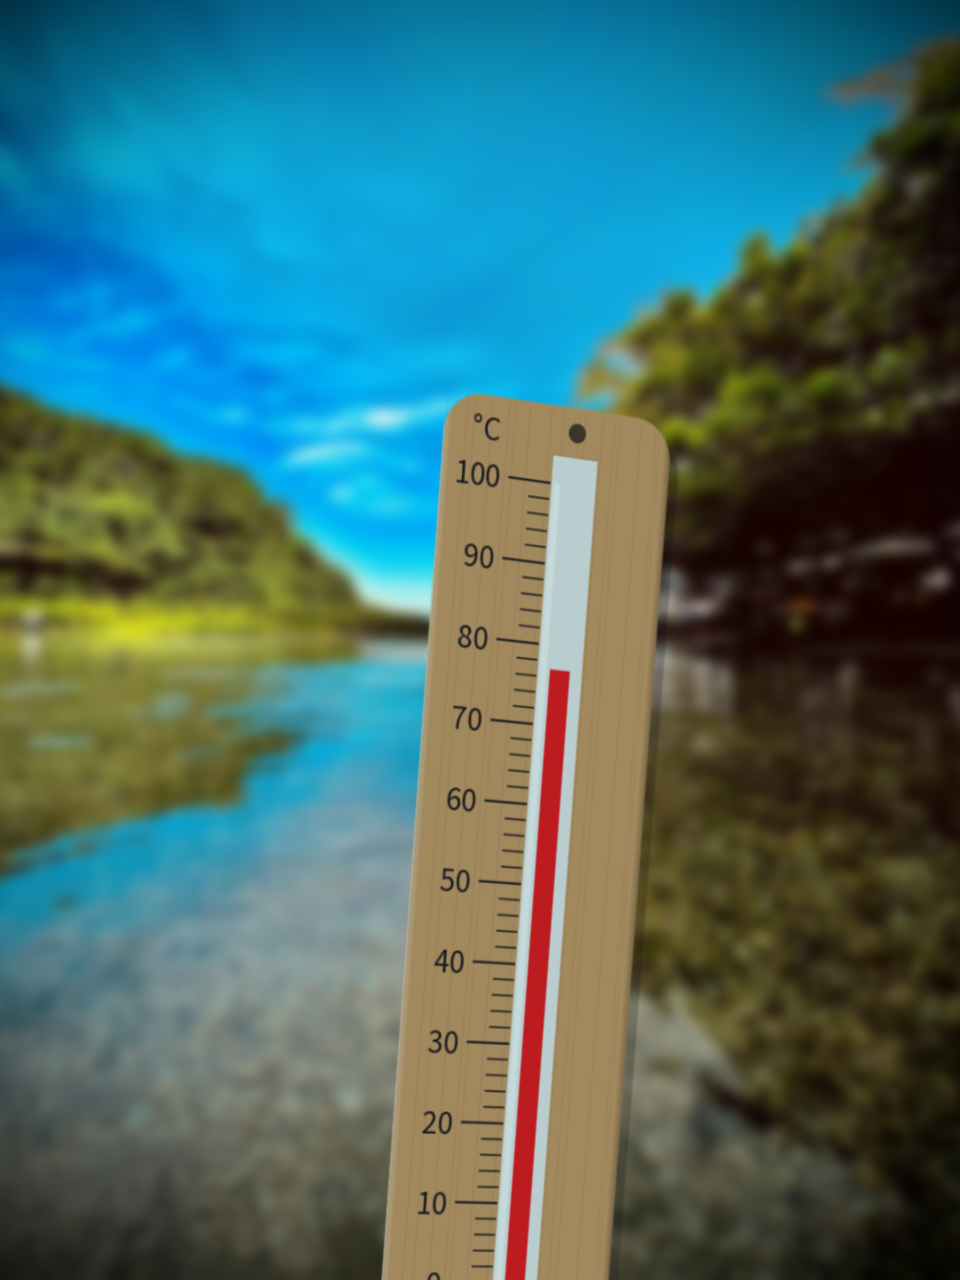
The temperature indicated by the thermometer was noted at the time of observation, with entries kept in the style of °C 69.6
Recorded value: °C 77
